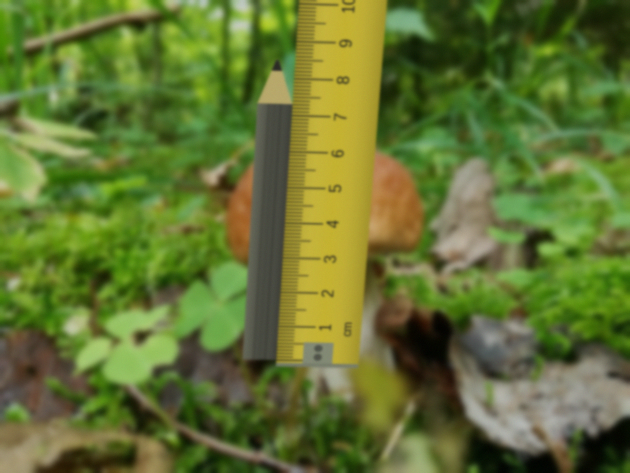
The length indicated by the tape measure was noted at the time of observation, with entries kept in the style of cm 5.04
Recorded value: cm 8.5
